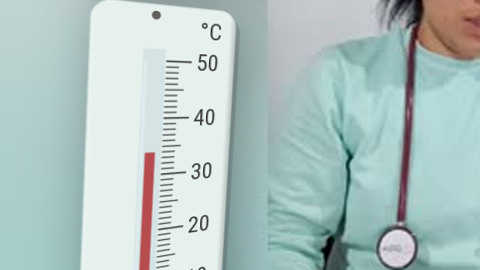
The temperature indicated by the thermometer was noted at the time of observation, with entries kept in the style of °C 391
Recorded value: °C 34
